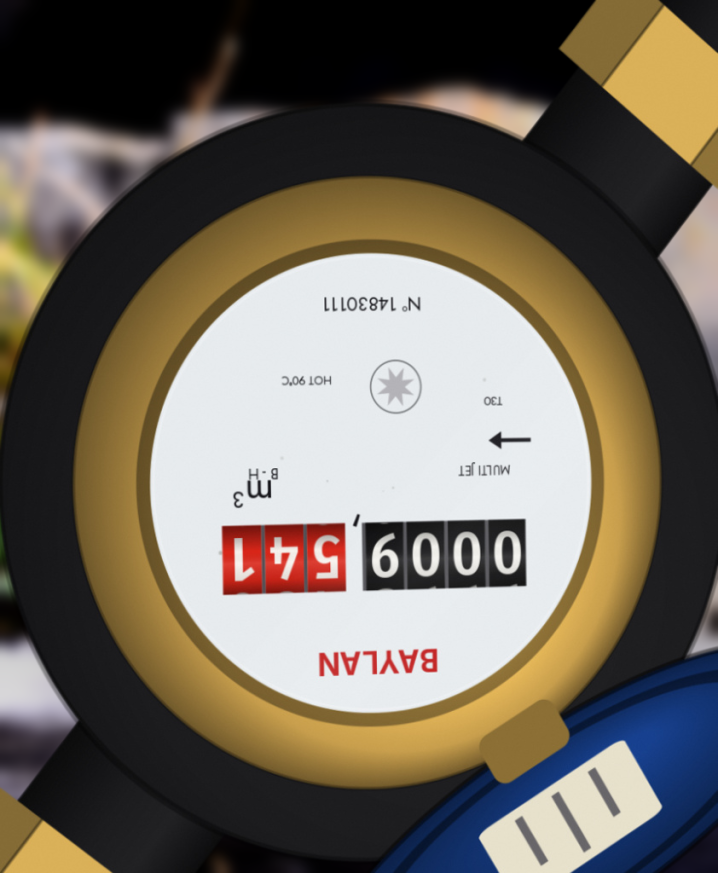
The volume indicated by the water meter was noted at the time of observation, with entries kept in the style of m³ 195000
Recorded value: m³ 9.541
